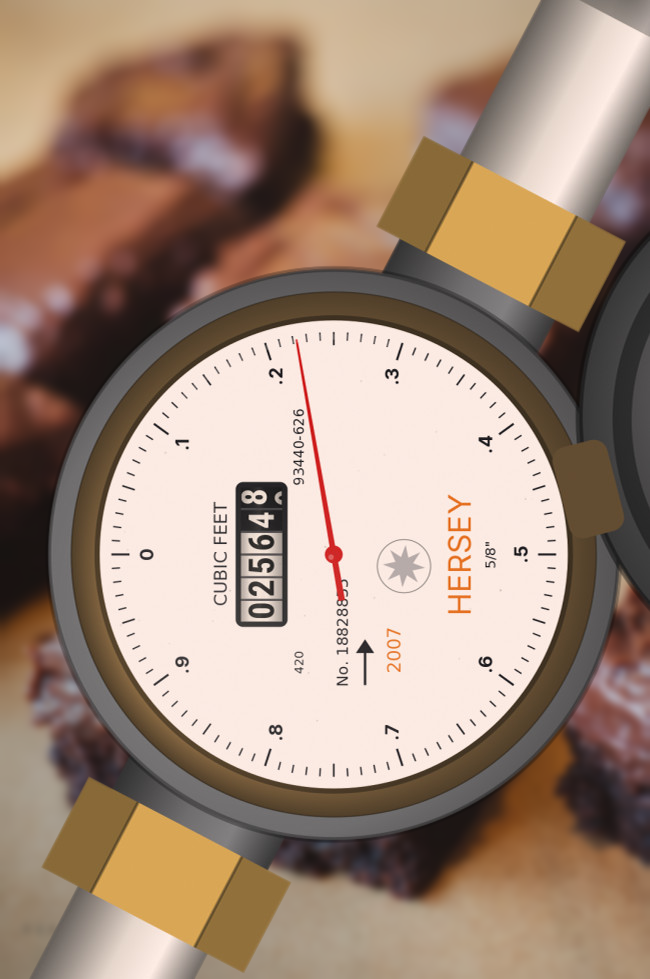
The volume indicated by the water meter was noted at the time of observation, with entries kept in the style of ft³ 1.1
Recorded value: ft³ 25648.22
